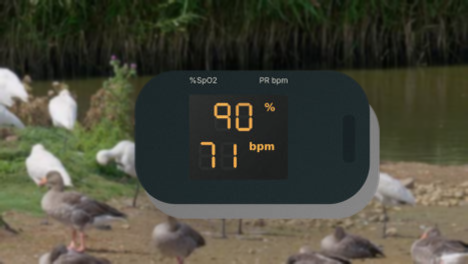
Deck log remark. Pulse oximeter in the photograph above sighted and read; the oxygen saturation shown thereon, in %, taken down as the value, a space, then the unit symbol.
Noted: 90 %
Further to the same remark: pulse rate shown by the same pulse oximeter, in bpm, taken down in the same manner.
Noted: 71 bpm
